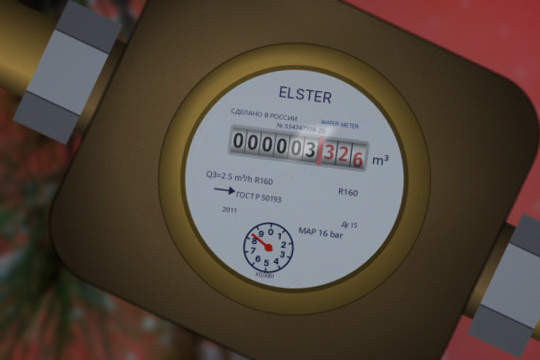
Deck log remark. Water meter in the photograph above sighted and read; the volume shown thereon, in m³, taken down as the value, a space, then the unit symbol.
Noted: 3.3258 m³
